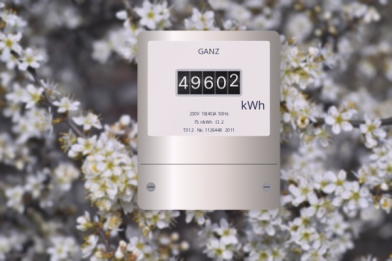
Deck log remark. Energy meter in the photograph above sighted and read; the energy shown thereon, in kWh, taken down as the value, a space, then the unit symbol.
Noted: 49602 kWh
